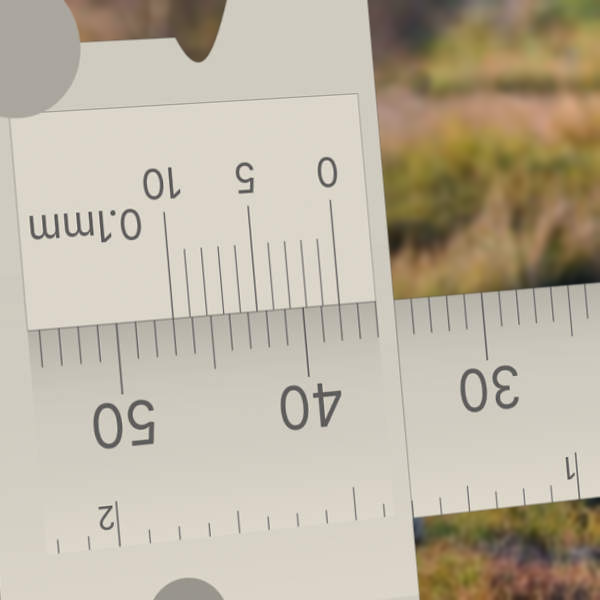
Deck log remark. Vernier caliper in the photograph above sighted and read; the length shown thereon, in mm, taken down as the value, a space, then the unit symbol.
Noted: 38.0 mm
